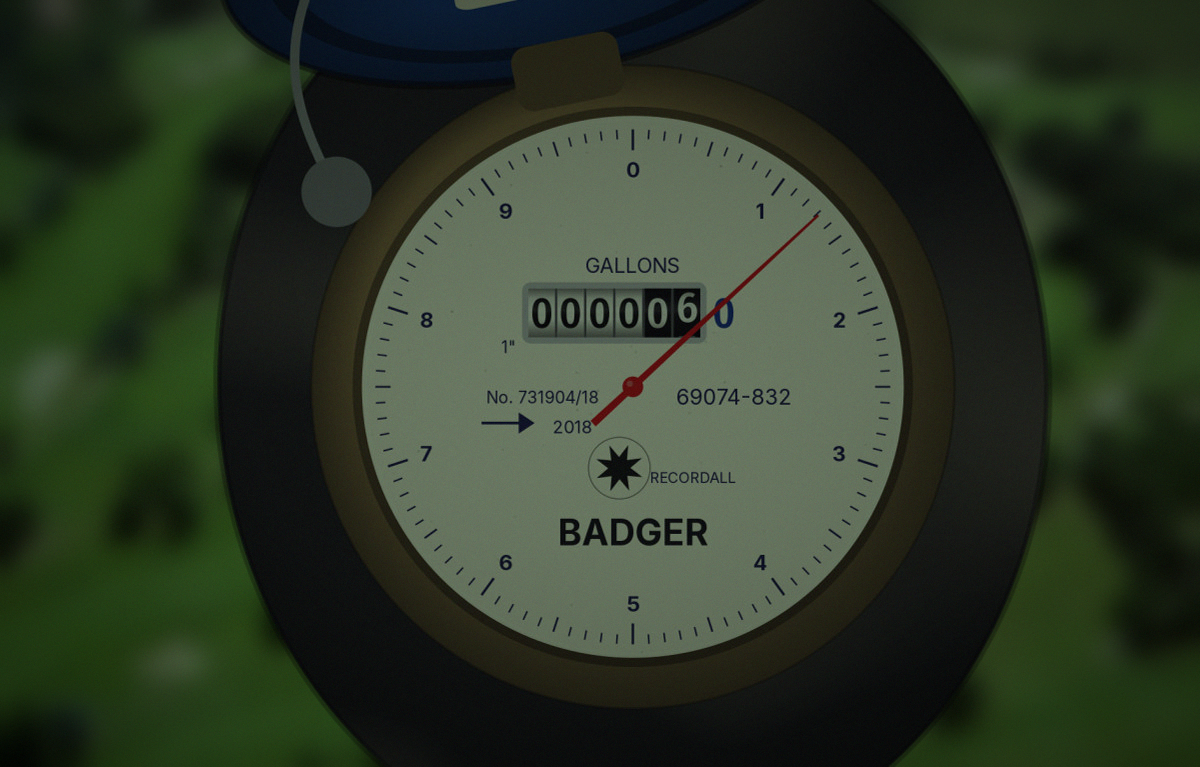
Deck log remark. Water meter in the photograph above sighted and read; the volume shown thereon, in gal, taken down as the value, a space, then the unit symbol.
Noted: 61.3 gal
